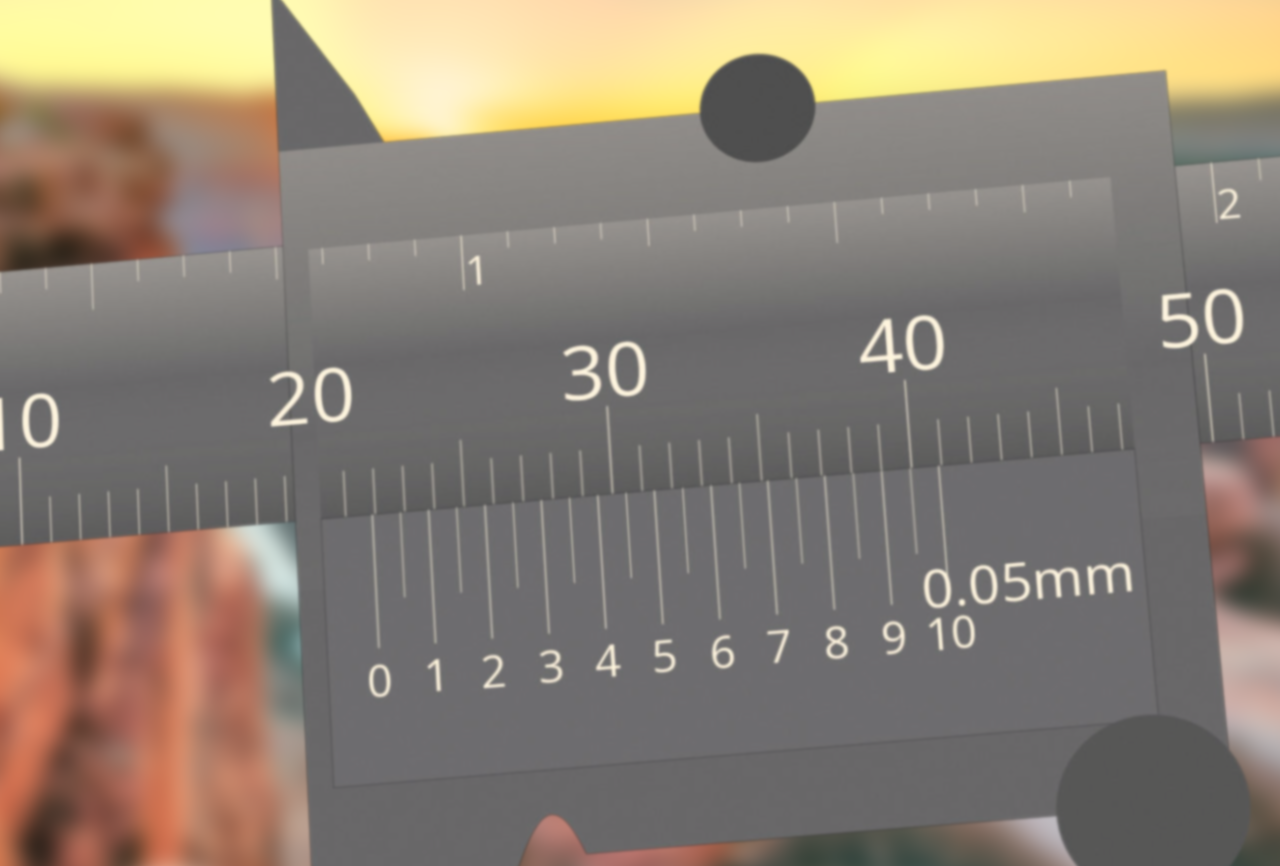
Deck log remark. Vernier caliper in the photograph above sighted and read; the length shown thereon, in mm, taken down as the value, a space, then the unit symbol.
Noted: 21.9 mm
